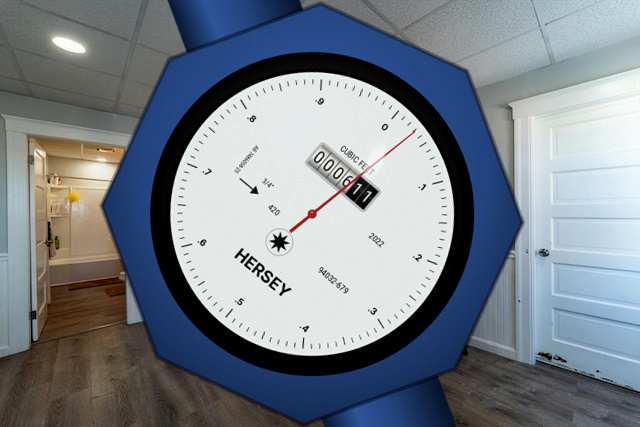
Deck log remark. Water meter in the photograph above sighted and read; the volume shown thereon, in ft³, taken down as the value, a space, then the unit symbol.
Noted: 611.03 ft³
